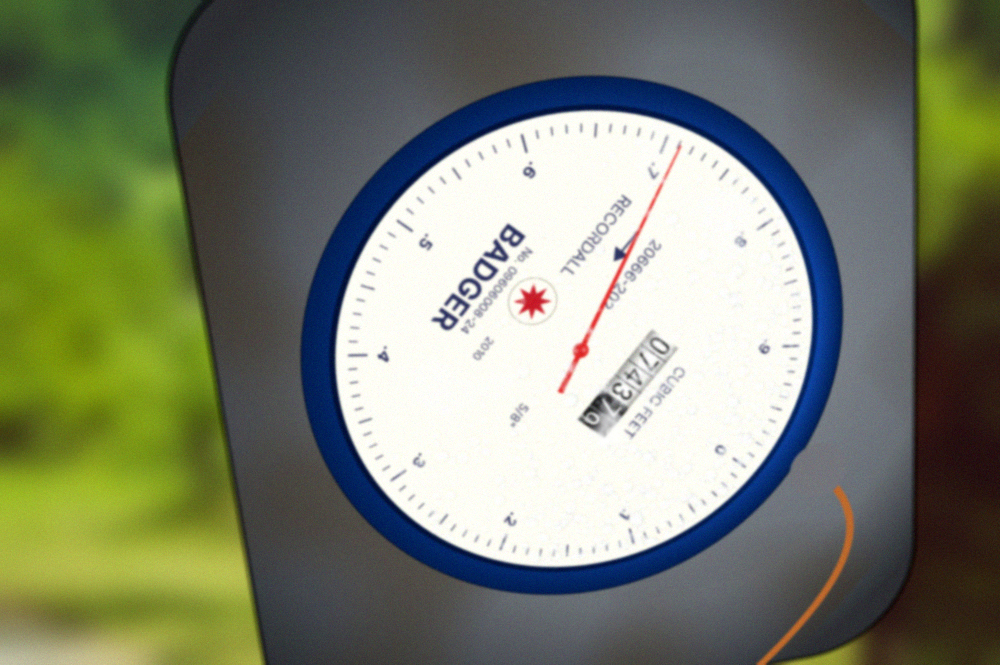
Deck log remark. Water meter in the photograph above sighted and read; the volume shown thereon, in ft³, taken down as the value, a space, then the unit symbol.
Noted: 74378.71 ft³
